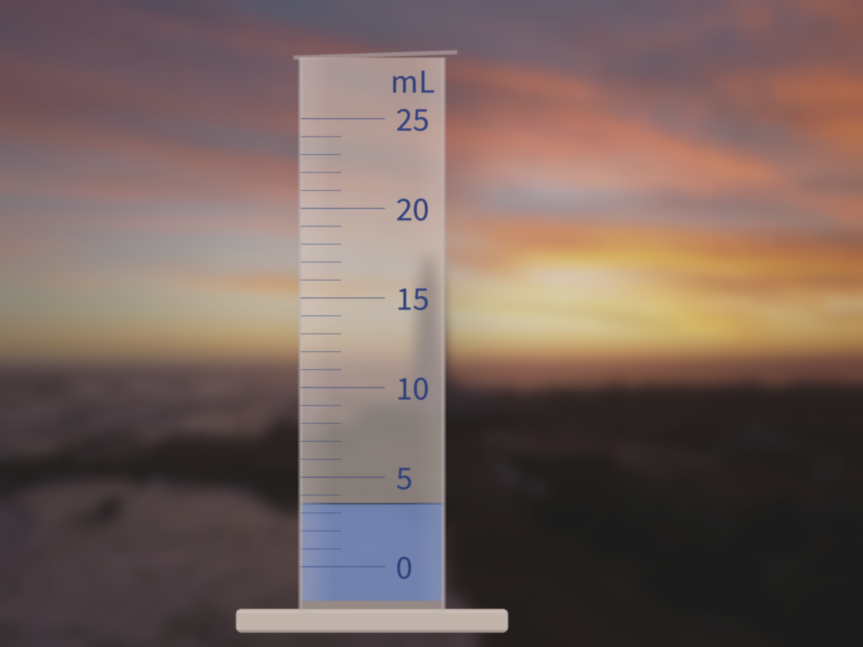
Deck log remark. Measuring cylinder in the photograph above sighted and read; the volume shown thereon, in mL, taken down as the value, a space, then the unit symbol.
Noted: 3.5 mL
